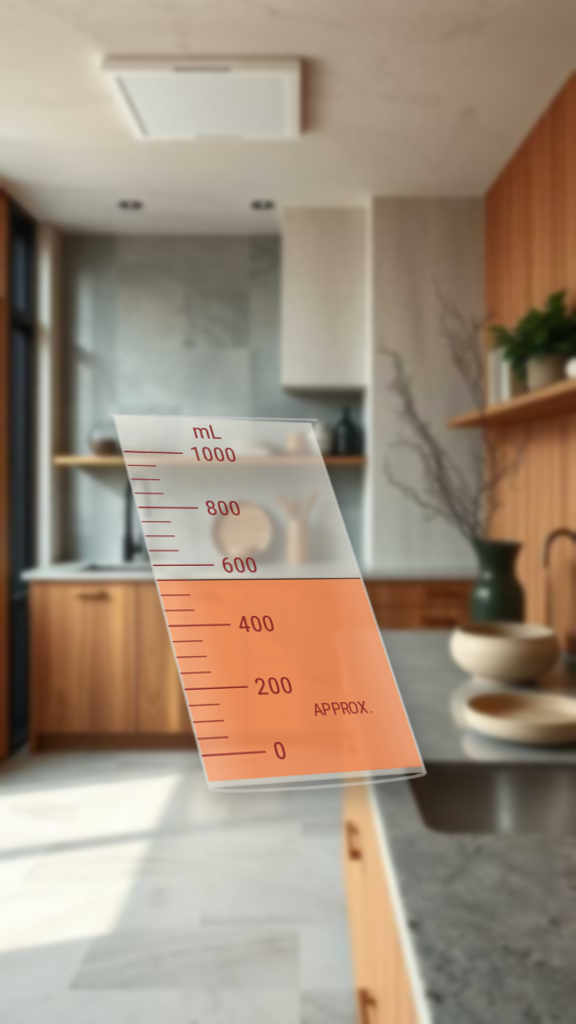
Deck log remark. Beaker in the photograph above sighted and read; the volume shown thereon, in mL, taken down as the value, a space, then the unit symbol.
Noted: 550 mL
